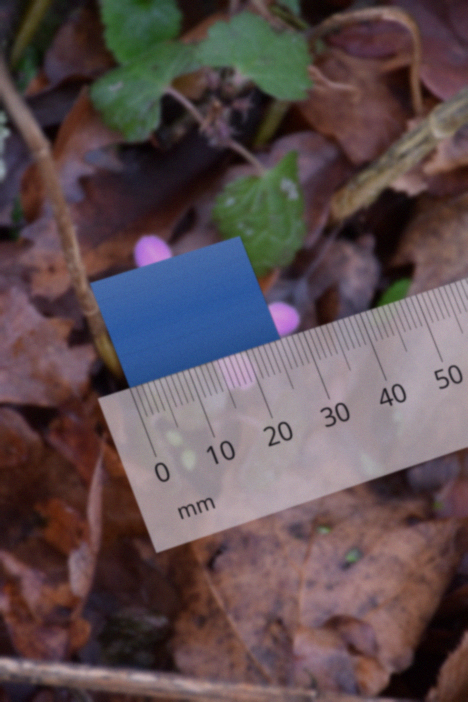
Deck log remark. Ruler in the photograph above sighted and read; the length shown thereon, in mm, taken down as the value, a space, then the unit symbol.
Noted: 26 mm
